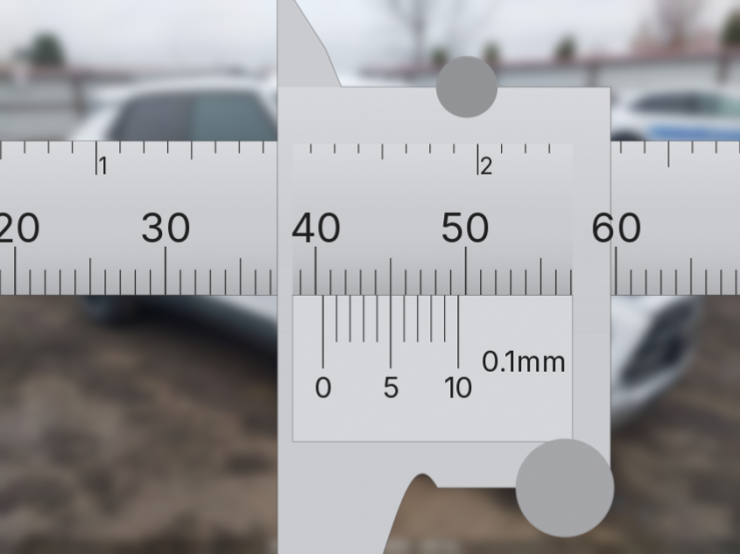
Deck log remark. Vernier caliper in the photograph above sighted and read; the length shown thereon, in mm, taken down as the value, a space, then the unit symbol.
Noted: 40.5 mm
